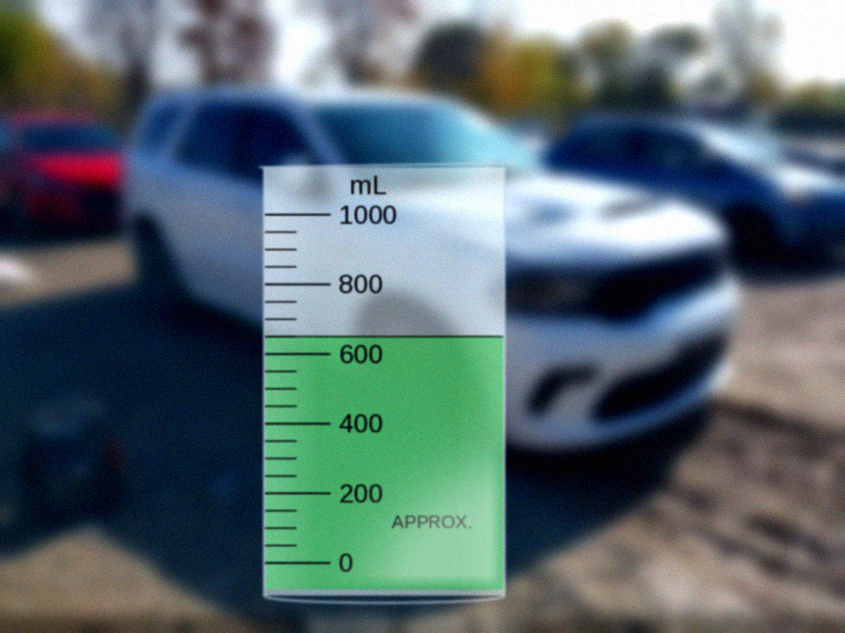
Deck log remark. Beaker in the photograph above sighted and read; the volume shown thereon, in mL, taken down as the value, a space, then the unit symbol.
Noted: 650 mL
